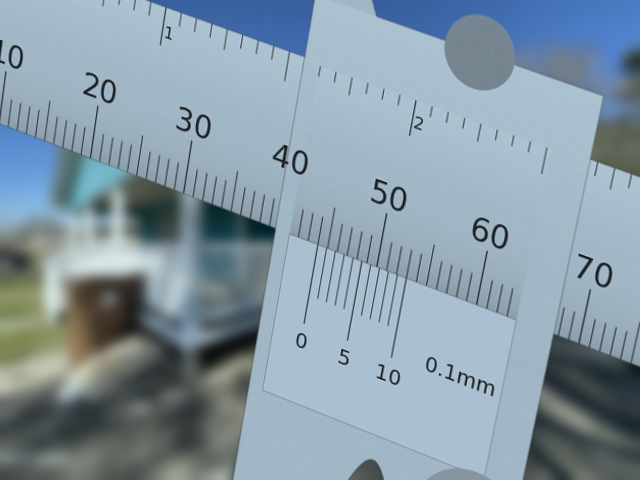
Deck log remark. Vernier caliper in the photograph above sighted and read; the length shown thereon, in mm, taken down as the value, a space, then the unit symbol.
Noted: 44.0 mm
